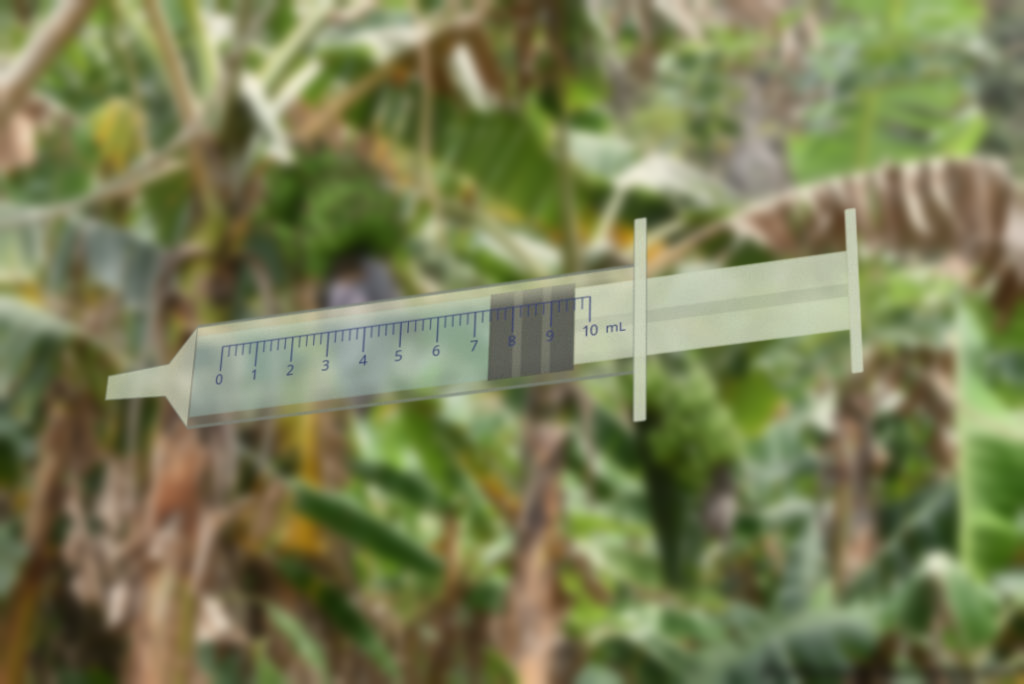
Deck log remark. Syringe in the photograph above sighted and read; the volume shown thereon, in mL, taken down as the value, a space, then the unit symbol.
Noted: 7.4 mL
